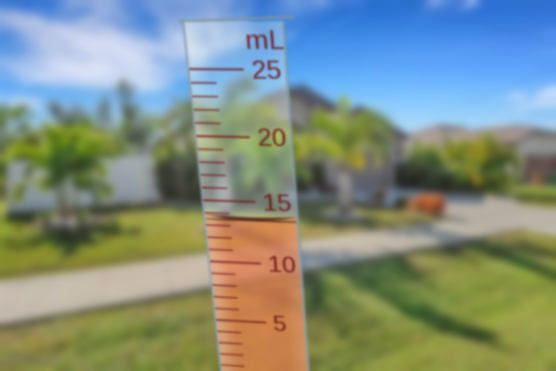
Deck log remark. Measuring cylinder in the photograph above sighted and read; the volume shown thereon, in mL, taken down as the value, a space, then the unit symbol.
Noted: 13.5 mL
